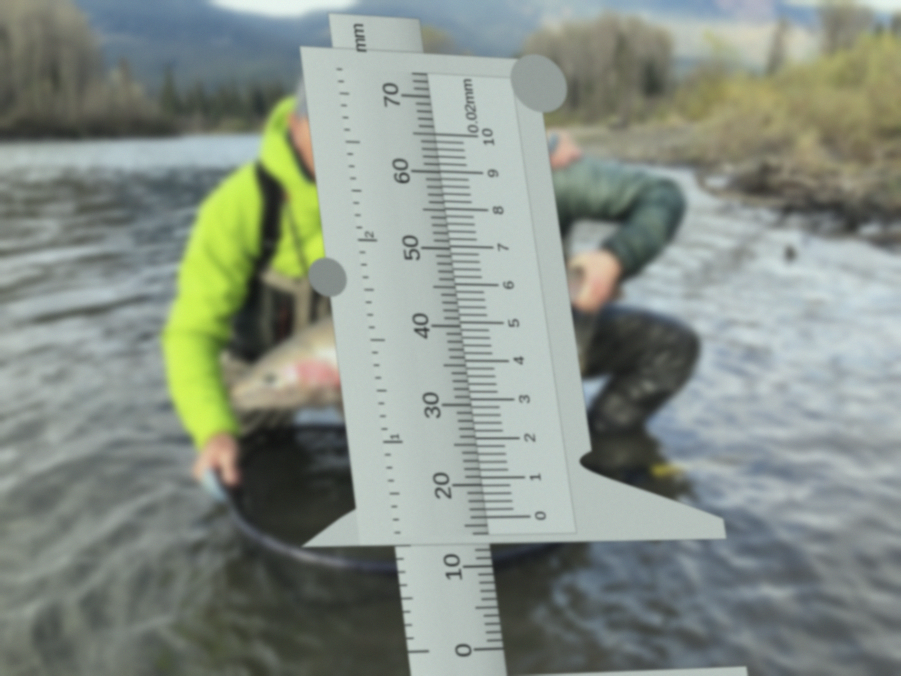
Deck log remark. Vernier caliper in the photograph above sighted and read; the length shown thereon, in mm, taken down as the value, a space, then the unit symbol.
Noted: 16.0 mm
